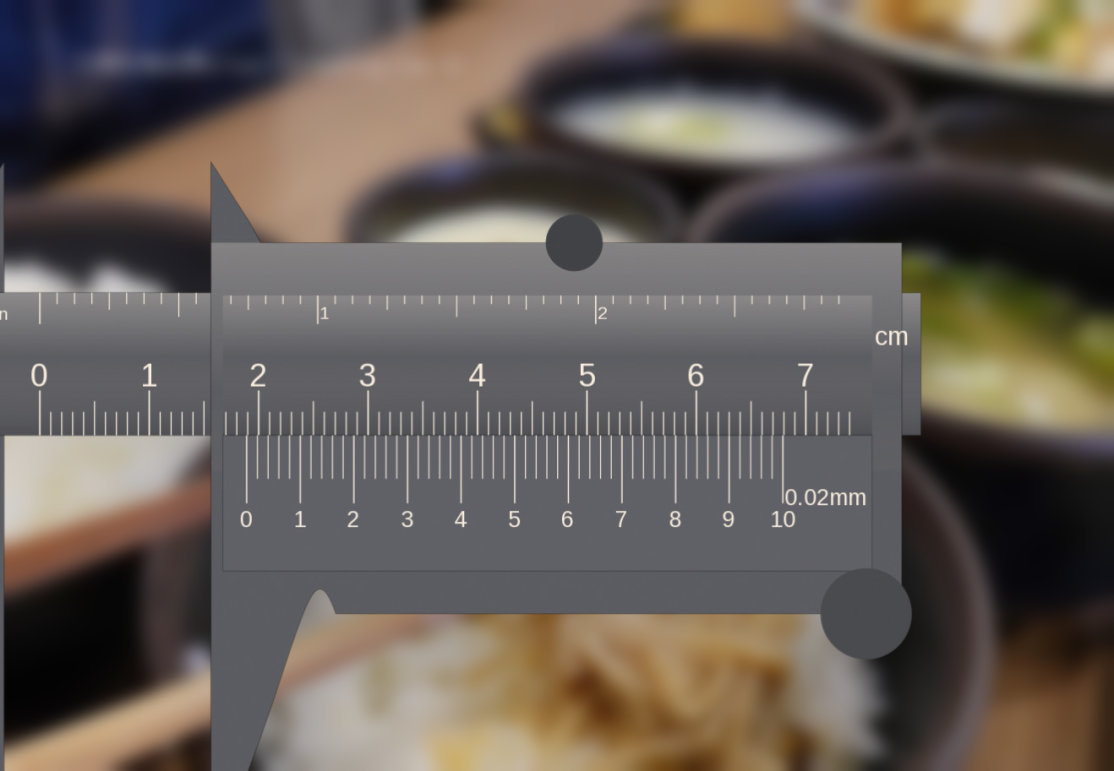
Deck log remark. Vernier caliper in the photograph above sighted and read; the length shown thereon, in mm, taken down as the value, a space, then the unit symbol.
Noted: 18.9 mm
